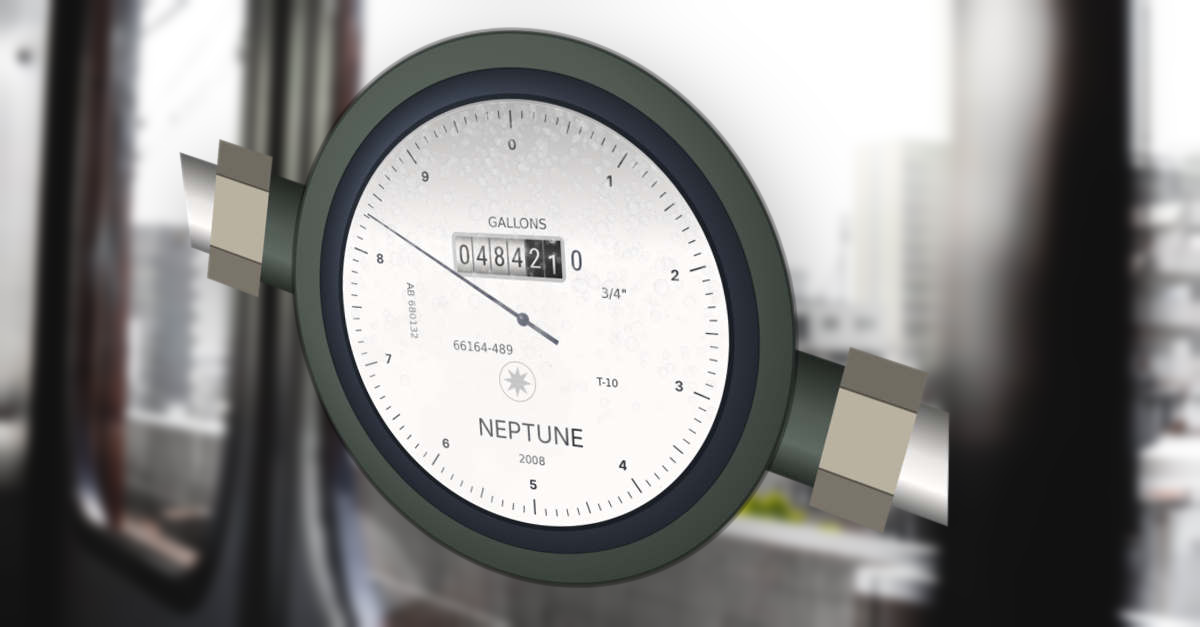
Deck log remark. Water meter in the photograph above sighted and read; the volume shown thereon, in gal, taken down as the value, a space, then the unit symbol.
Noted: 484208.3 gal
